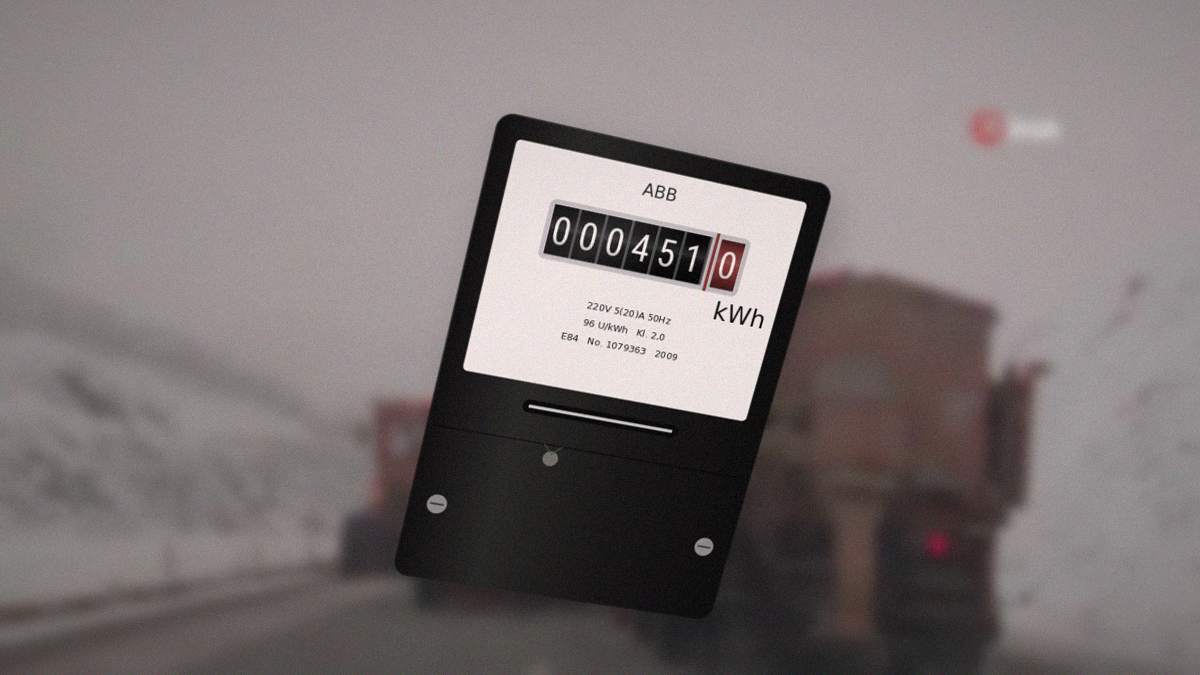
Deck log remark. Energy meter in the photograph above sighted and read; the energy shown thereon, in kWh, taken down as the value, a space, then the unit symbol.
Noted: 451.0 kWh
